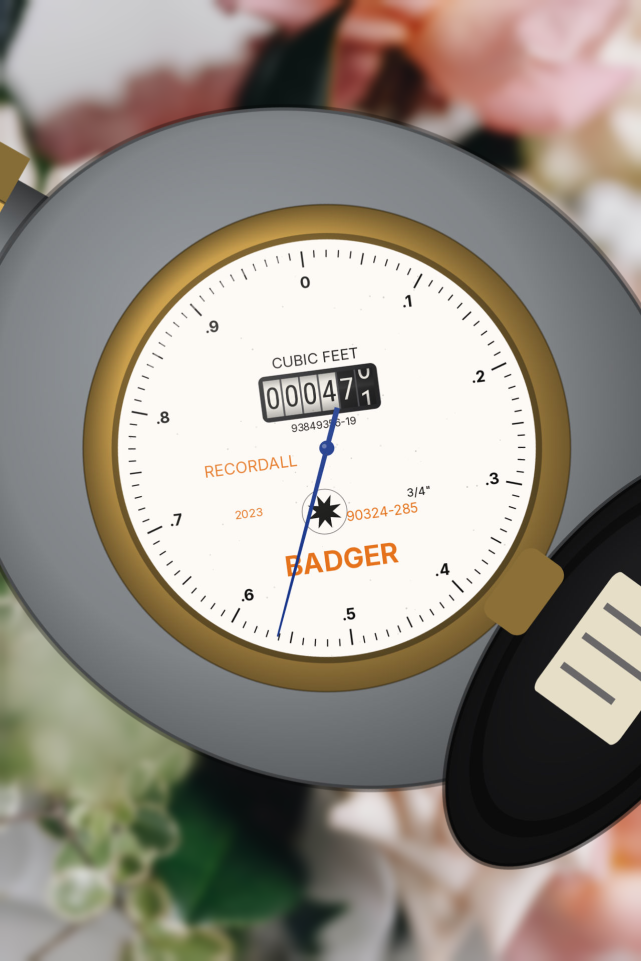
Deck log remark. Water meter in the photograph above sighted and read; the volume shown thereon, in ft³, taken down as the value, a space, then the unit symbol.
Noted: 470.56 ft³
